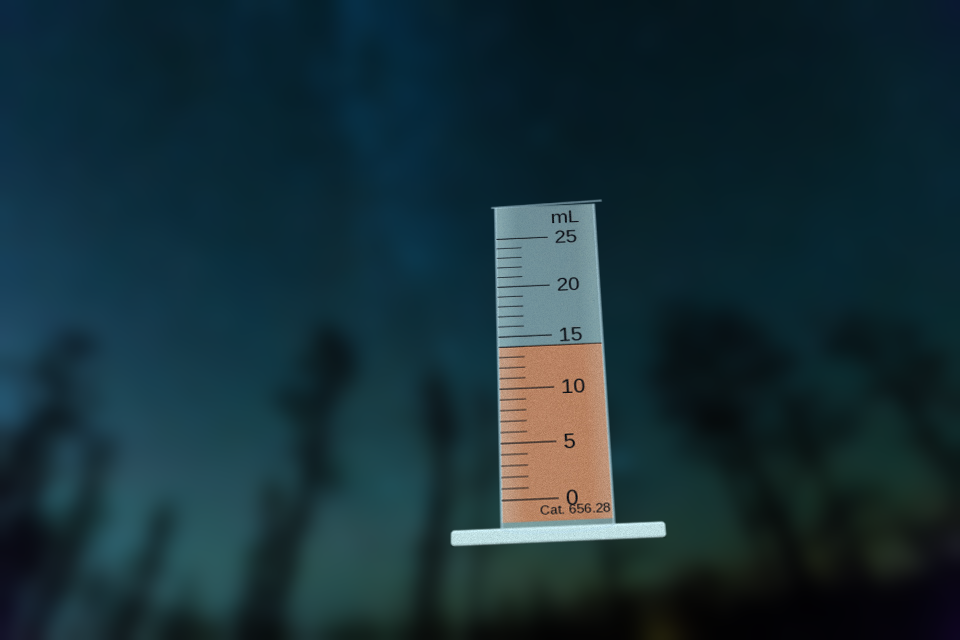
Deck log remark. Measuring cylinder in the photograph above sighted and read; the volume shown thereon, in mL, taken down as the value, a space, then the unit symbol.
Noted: 14 mL
